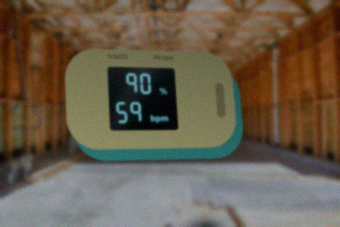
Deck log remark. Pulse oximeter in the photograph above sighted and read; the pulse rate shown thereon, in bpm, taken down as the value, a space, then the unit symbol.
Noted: 59 bpm
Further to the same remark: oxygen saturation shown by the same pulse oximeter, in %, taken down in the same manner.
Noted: 90 %
